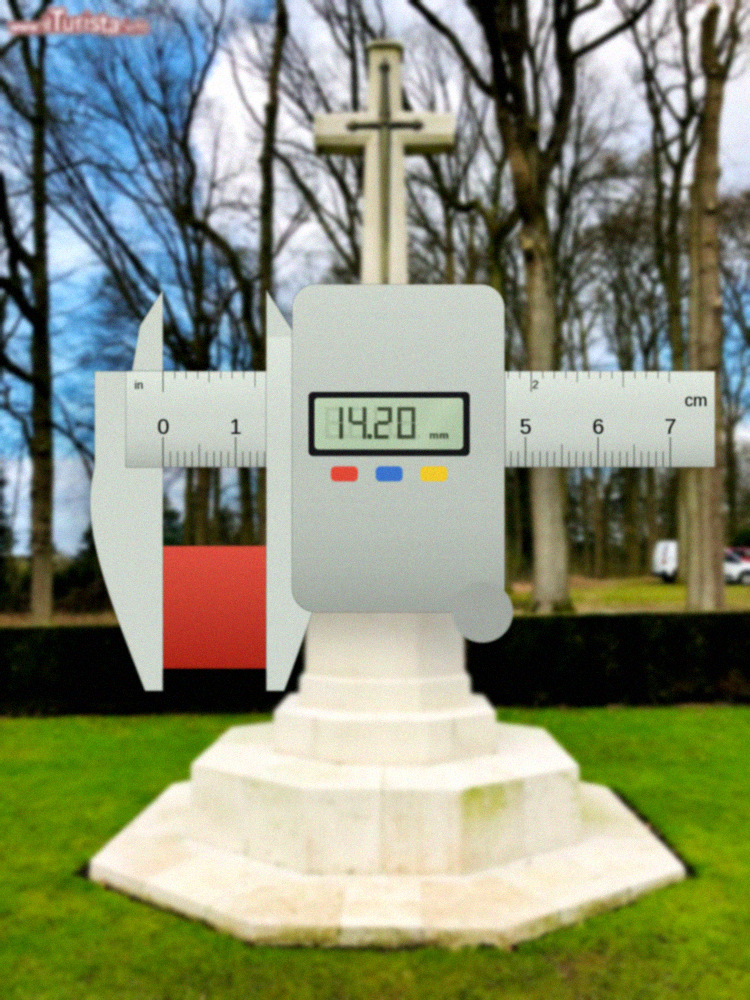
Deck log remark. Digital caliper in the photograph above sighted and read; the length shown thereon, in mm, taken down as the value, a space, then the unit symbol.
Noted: 14.20 mm
